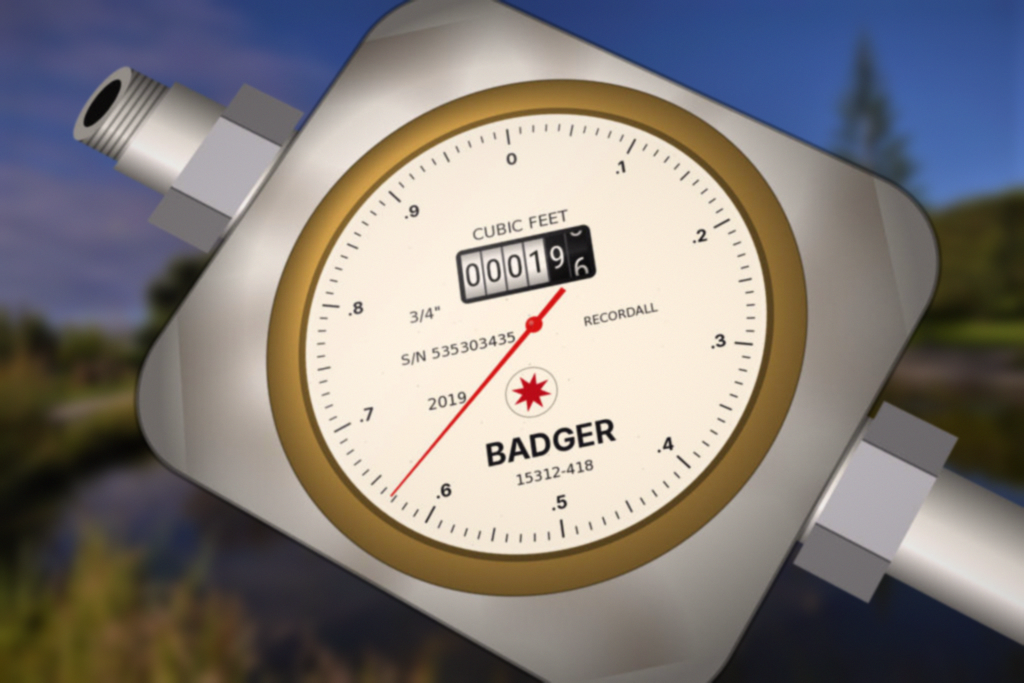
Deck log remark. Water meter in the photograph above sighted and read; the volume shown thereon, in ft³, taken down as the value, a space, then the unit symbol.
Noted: 195.63 ft³
